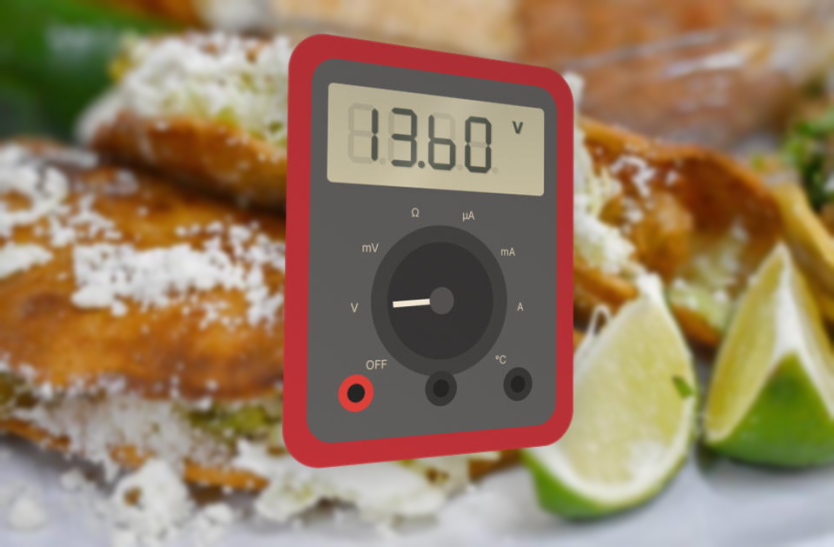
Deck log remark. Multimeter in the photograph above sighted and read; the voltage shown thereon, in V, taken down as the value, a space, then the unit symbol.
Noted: 13.60 V
